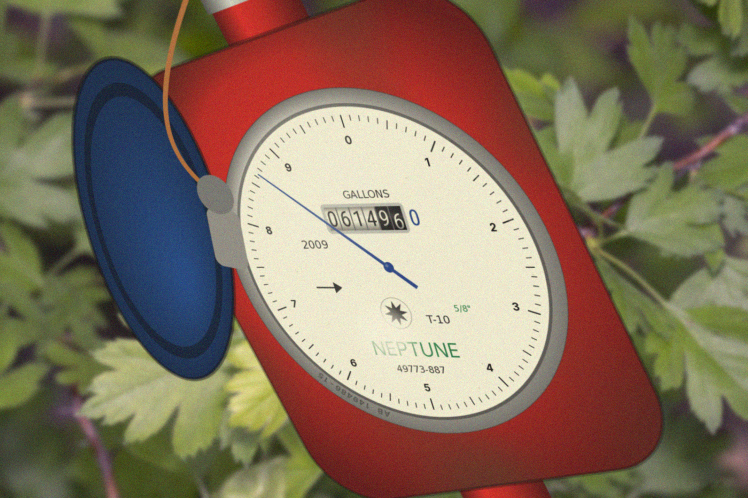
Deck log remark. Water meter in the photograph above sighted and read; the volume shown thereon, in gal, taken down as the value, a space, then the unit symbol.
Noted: 614958.6 gal
